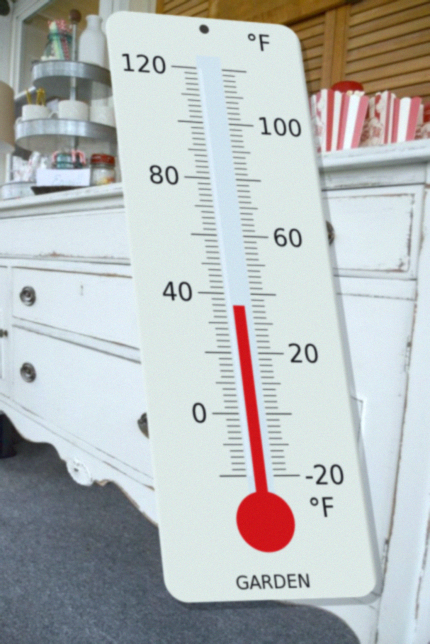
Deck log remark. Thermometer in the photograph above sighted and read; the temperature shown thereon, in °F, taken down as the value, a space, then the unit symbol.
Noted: 36 °F
